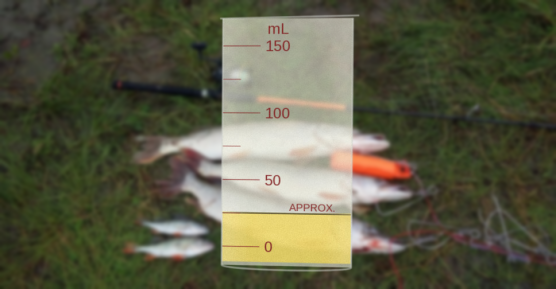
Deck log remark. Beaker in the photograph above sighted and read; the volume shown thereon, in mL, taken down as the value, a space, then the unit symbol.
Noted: 25 mL
